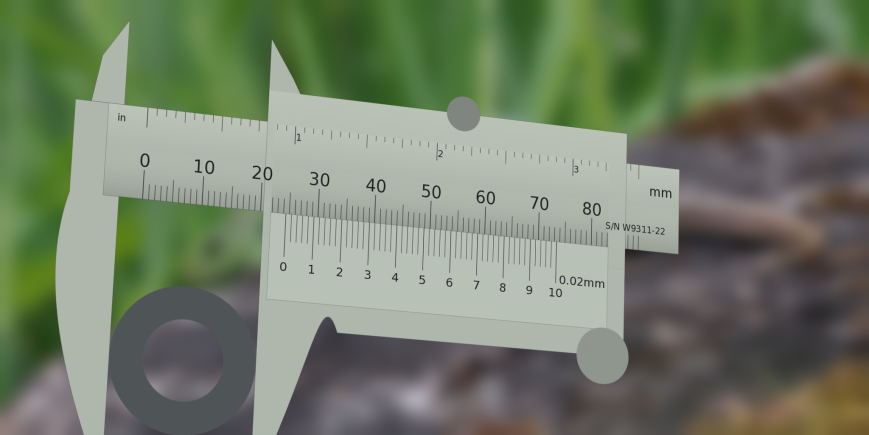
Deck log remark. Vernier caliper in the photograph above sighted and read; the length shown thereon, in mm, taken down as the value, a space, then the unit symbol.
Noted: 24.4 mm
